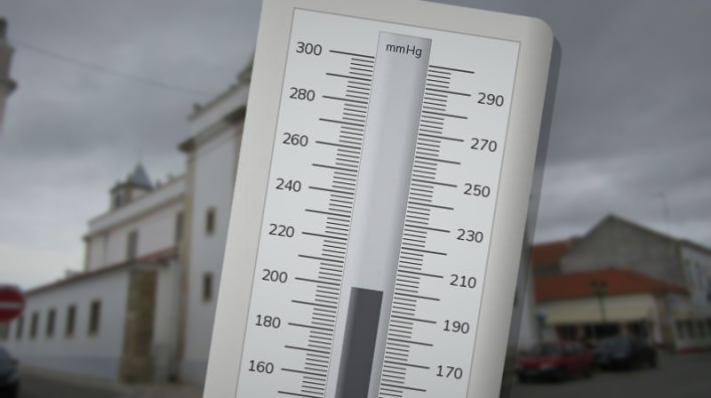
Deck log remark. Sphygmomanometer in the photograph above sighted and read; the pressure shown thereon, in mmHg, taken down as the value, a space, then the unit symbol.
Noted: 200 mmHg
